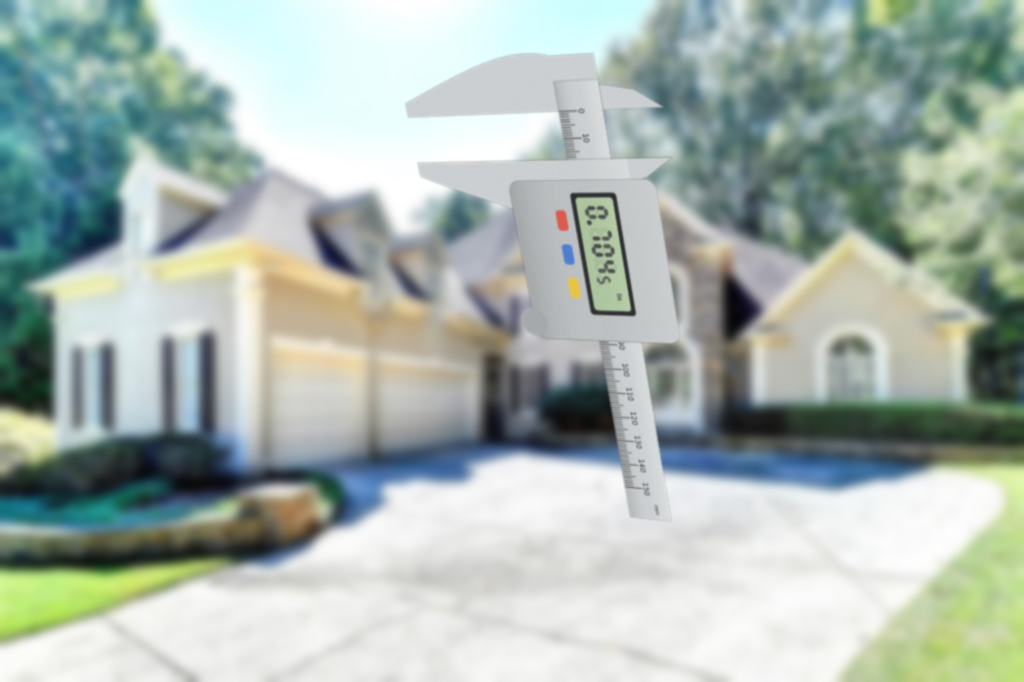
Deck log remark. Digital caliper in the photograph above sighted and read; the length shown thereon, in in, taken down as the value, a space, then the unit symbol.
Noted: 0.7045 in
